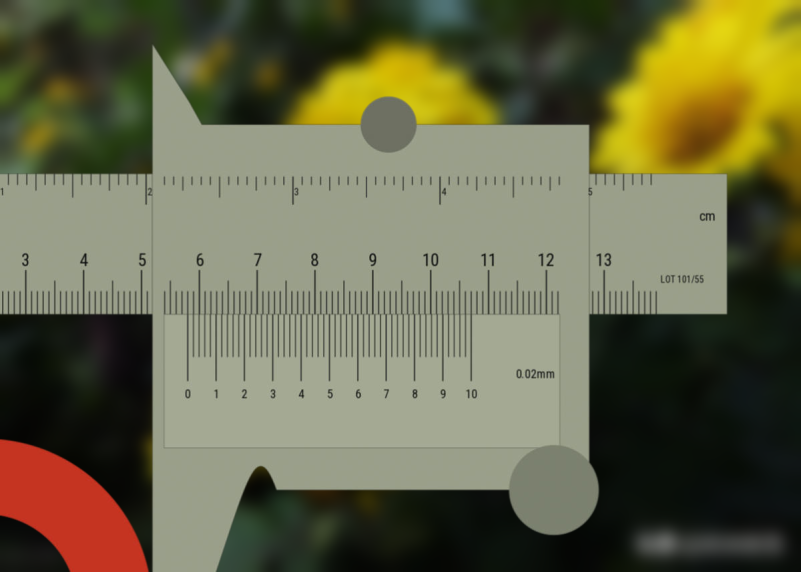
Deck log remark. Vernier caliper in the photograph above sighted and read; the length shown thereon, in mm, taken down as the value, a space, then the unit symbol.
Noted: 58.0 mm
